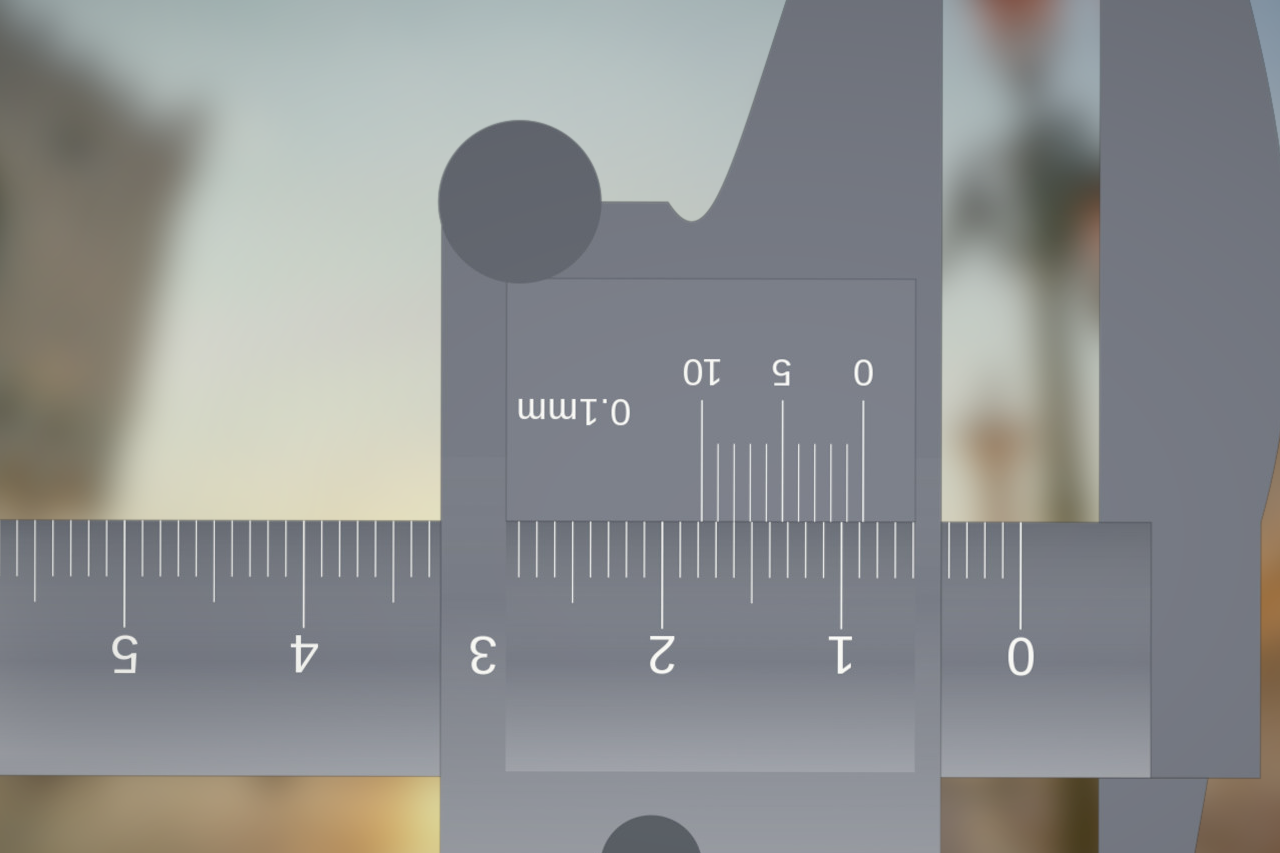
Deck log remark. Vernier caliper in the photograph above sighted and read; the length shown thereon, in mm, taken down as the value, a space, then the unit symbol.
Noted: 8.8 mm
